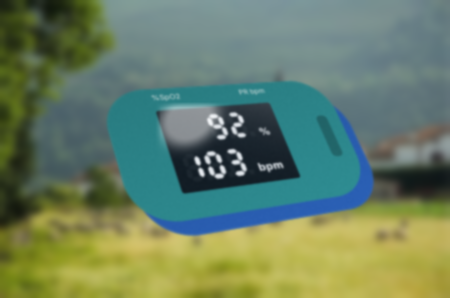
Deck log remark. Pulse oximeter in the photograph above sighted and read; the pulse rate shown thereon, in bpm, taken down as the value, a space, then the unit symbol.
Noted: 103 bpm
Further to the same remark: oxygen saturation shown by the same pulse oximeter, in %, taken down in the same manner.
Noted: 92 %
